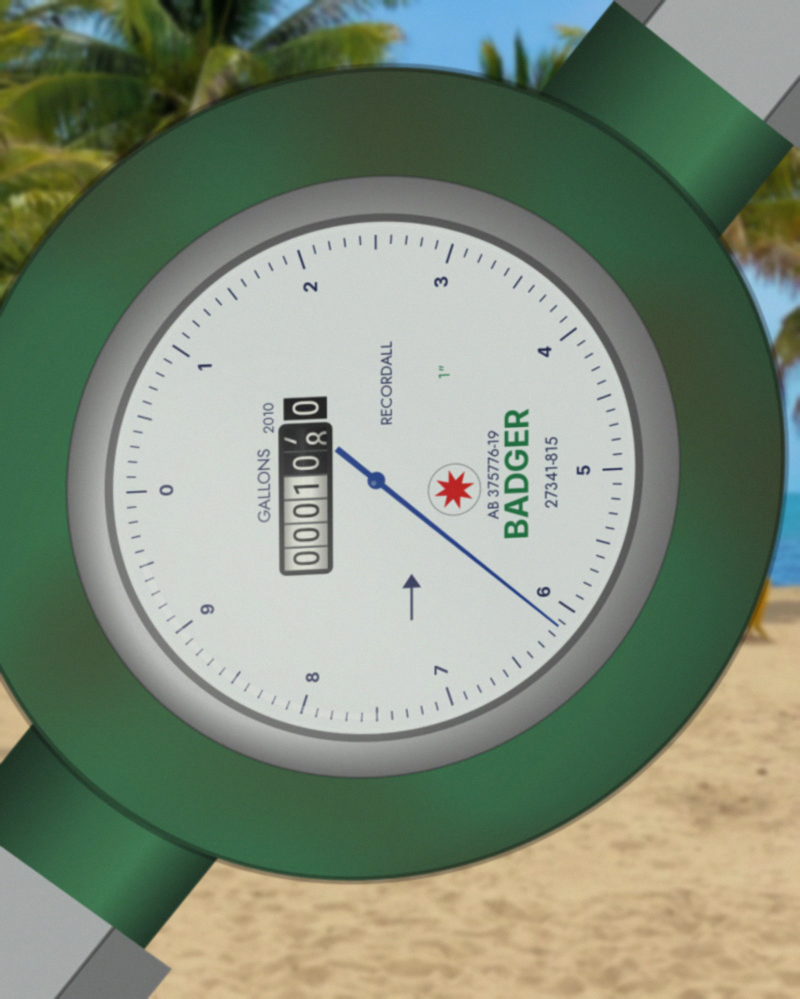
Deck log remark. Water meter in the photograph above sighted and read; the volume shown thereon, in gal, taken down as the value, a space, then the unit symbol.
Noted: 1076.1 gal
